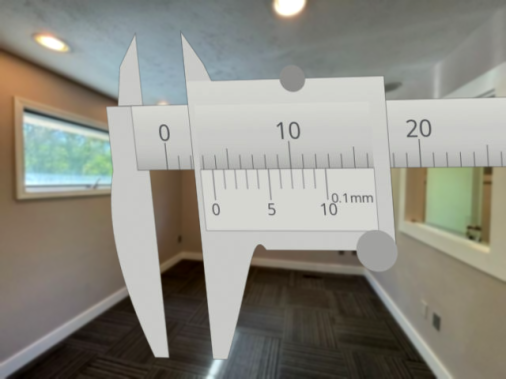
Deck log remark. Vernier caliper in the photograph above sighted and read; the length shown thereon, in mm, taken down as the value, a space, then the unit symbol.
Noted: 3.7 mm
